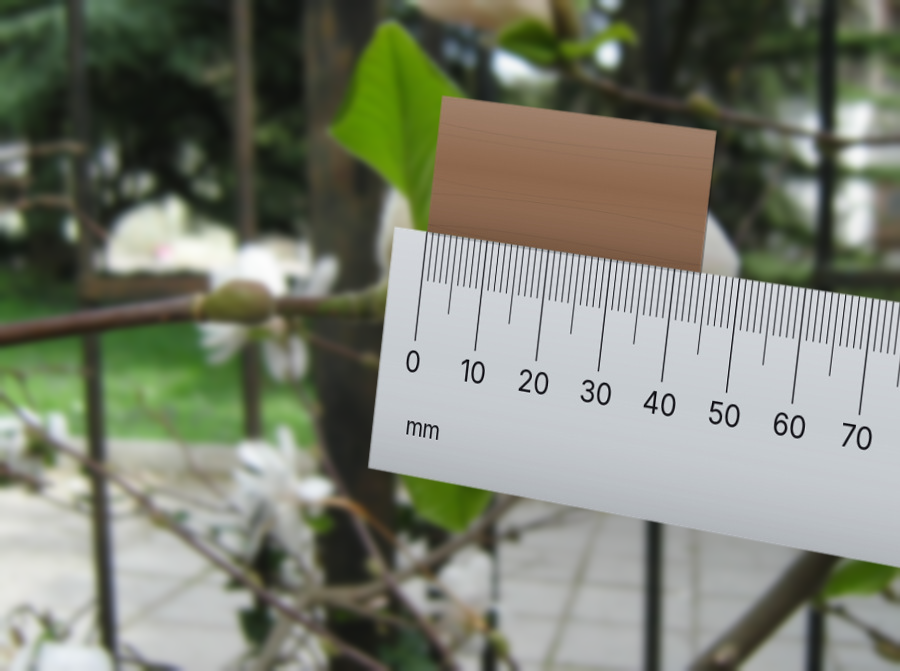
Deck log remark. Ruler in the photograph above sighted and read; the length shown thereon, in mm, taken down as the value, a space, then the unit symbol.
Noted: 44 mm
